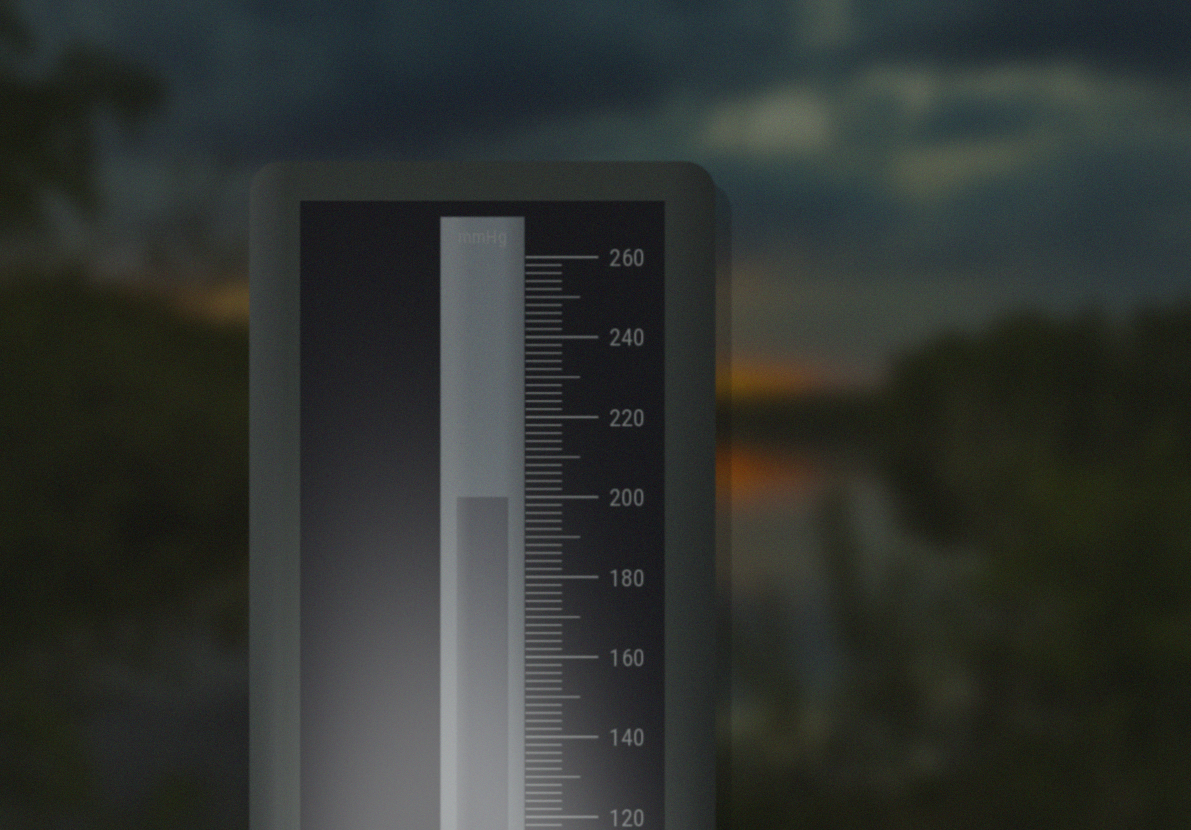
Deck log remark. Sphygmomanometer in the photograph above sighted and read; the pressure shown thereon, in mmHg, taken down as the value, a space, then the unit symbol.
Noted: 200 mmHg
